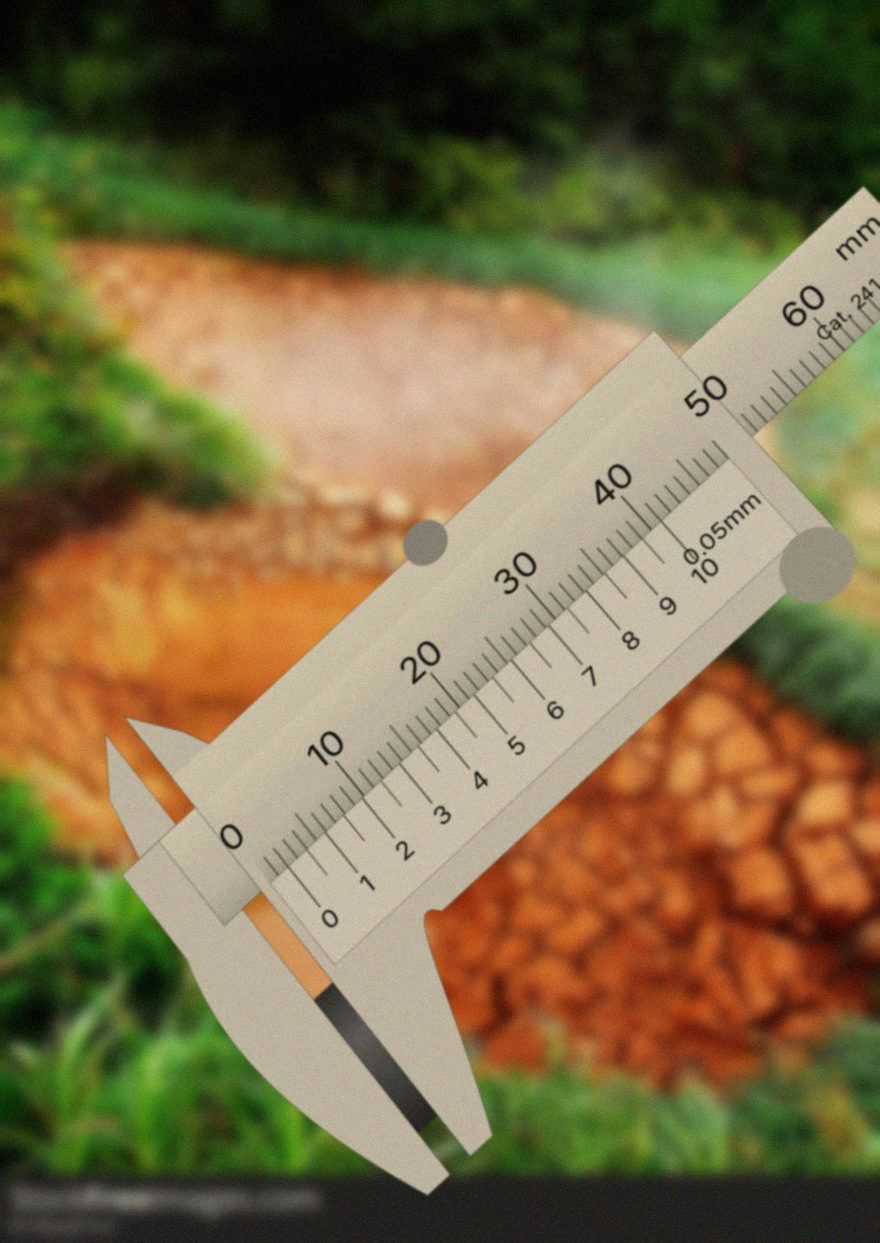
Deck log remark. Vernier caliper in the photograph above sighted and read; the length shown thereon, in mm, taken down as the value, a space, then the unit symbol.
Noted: 2.0 mm
